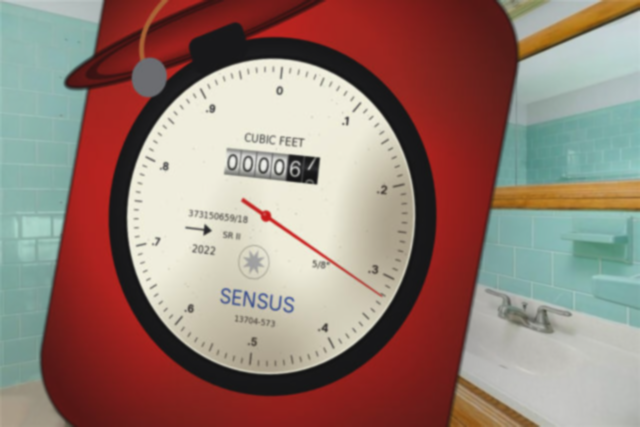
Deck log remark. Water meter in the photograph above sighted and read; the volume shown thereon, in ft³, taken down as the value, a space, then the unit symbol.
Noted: 67.32 ft³
